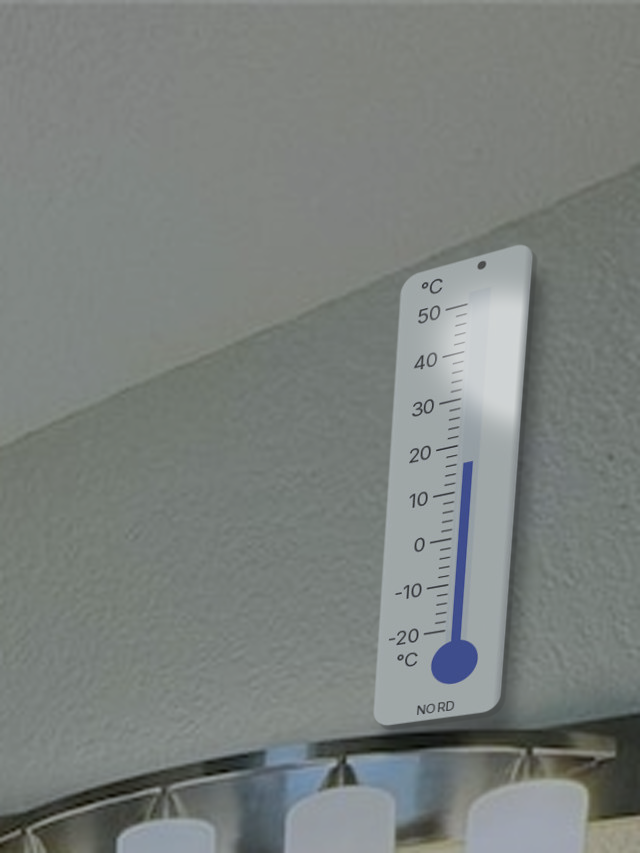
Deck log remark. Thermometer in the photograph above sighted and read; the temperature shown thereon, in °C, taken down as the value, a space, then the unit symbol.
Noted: 16 °C
